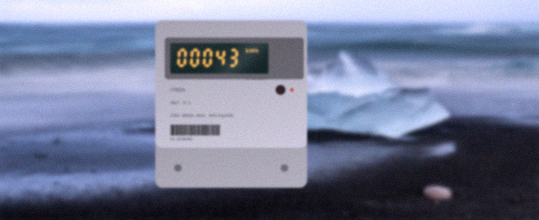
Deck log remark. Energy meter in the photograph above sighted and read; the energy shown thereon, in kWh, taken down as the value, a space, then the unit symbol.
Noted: 43 kWh
